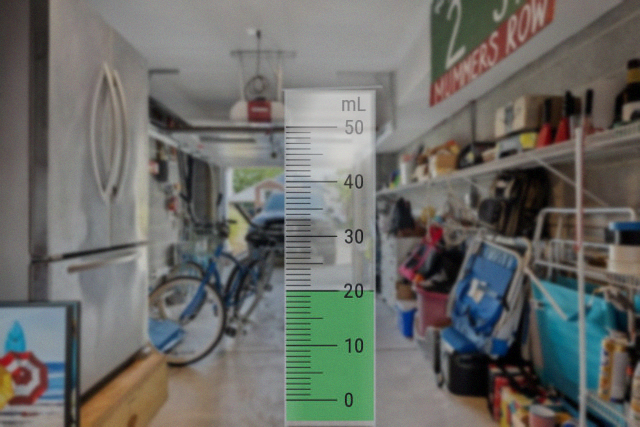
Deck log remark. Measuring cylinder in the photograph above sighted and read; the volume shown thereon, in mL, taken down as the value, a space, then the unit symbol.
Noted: 20 mL
